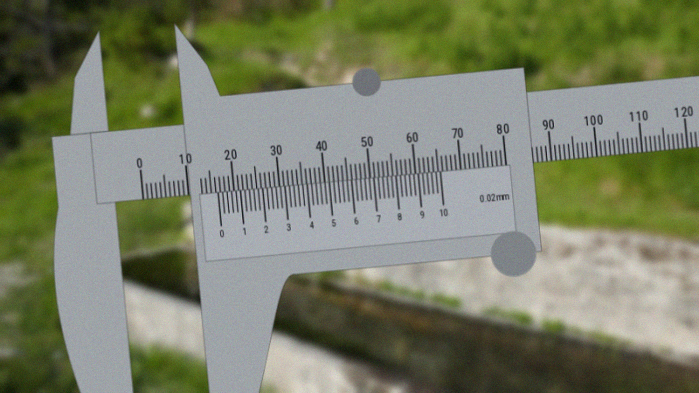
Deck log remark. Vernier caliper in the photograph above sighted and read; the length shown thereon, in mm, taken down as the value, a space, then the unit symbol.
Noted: 16.5 mm
